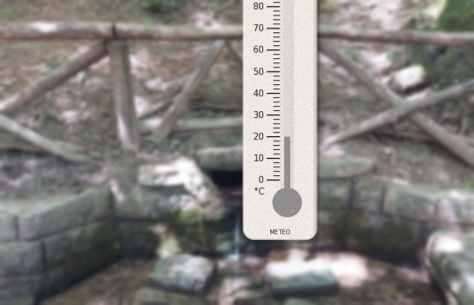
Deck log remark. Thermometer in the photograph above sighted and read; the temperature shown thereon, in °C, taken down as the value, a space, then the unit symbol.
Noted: 20 °C
